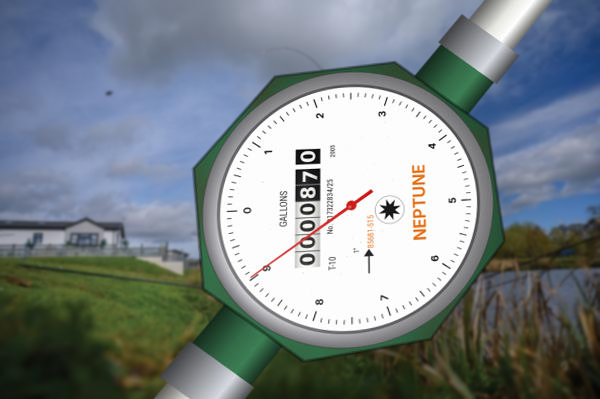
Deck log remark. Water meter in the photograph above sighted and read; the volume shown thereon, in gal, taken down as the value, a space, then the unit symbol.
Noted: 869.0 gal
